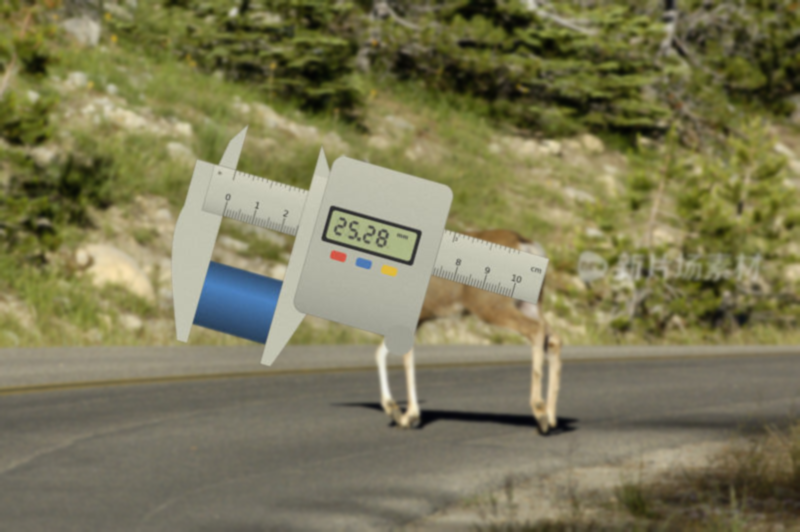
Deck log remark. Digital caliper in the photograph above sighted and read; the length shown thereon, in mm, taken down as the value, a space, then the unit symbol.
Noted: 25.28 mm
